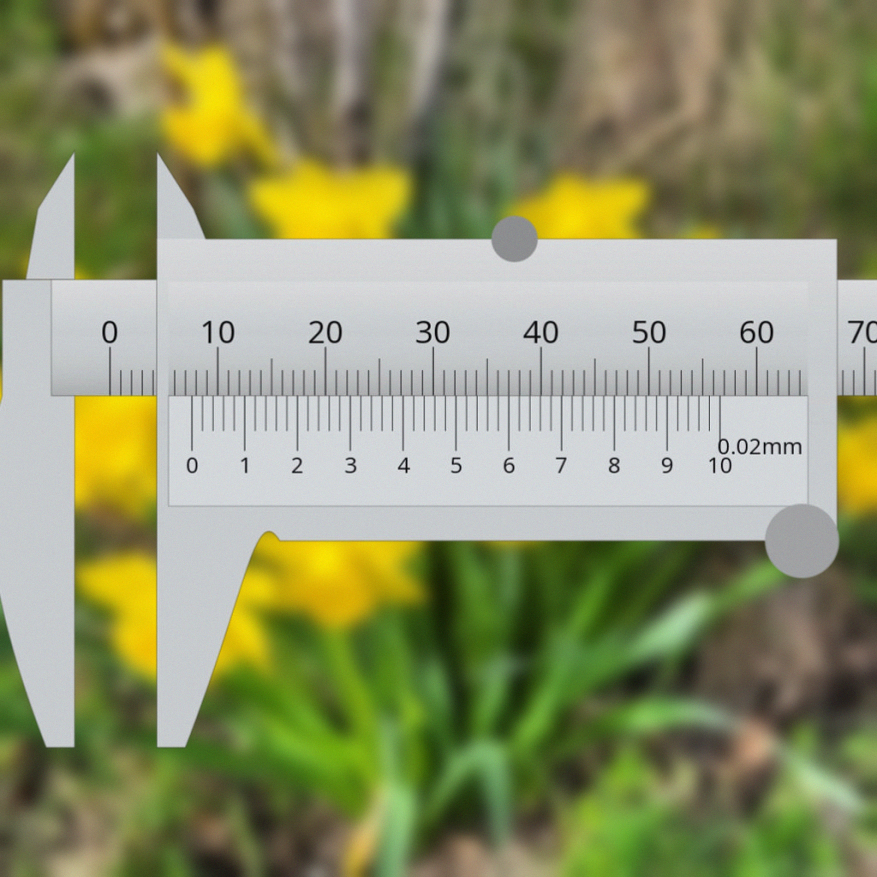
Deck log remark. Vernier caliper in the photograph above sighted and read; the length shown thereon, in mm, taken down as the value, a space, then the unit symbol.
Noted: 7.6 mm
